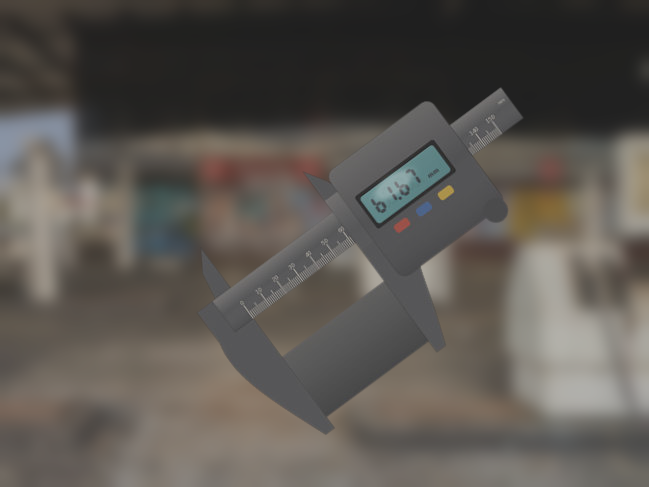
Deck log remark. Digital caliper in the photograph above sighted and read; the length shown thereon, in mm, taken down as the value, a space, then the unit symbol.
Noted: 61.67 mm
